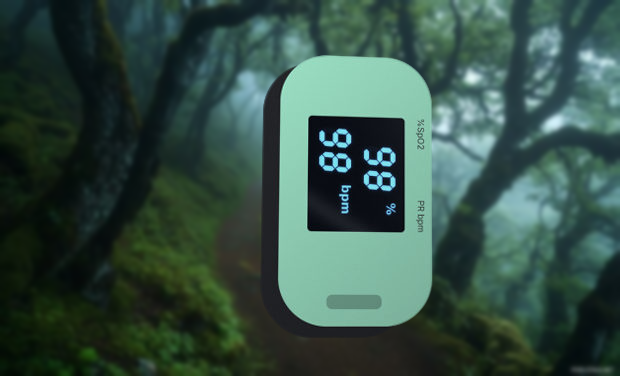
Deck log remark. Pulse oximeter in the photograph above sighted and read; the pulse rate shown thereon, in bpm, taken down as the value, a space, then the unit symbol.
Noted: 98 bpm
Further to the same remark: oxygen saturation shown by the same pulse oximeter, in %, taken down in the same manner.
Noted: 98 %
